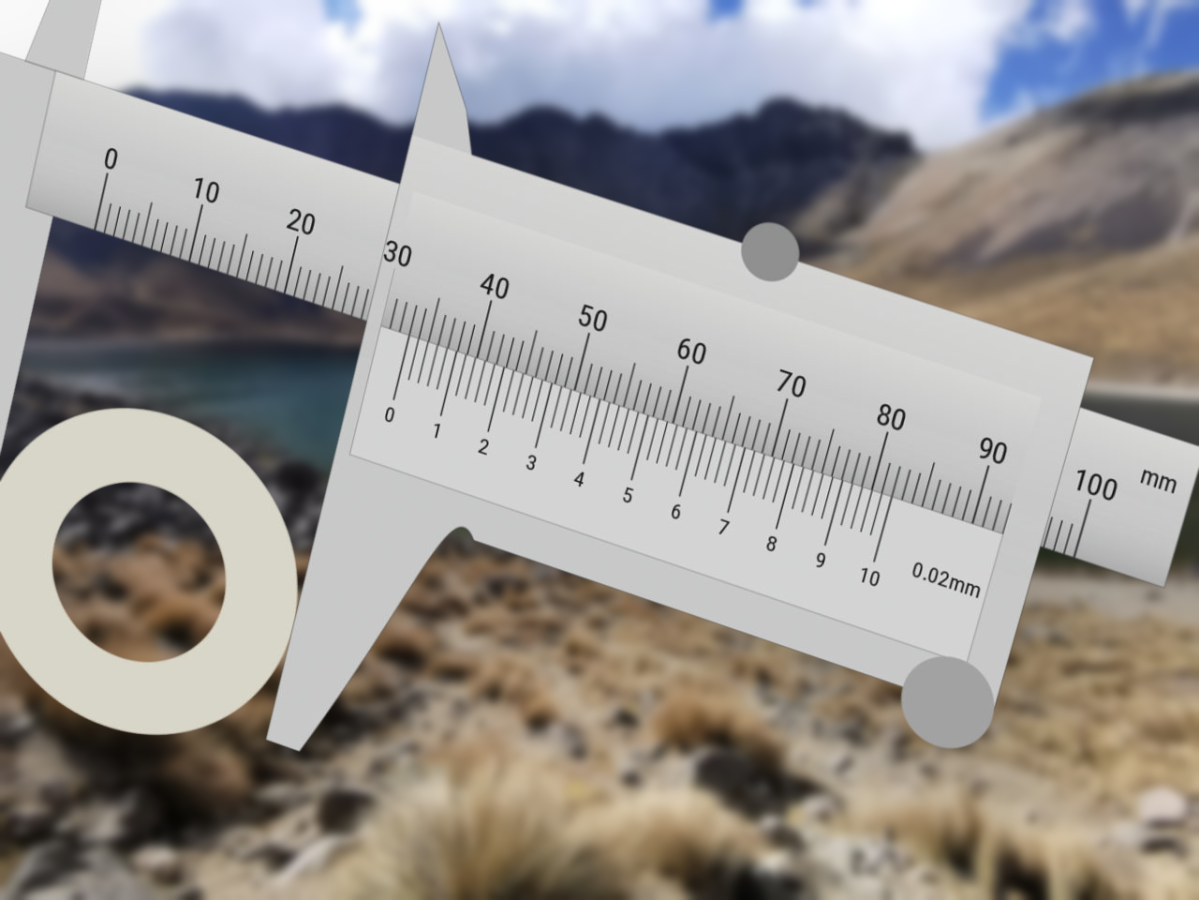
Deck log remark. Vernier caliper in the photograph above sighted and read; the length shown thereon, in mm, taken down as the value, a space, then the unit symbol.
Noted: 33.0 mm
